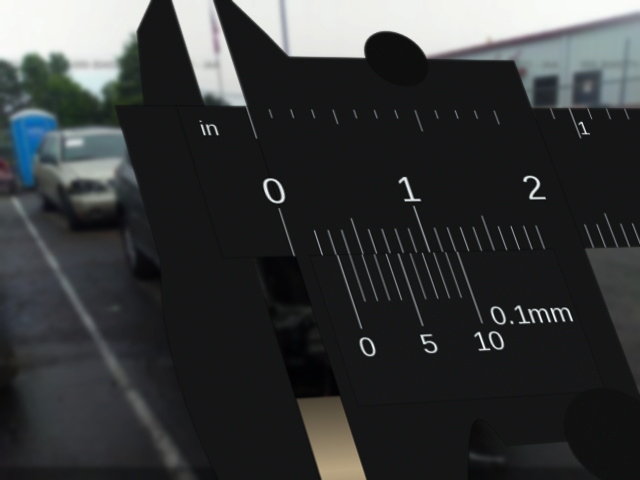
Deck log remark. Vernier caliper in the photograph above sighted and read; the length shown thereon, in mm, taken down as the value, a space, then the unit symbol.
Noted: 3.1 mm
